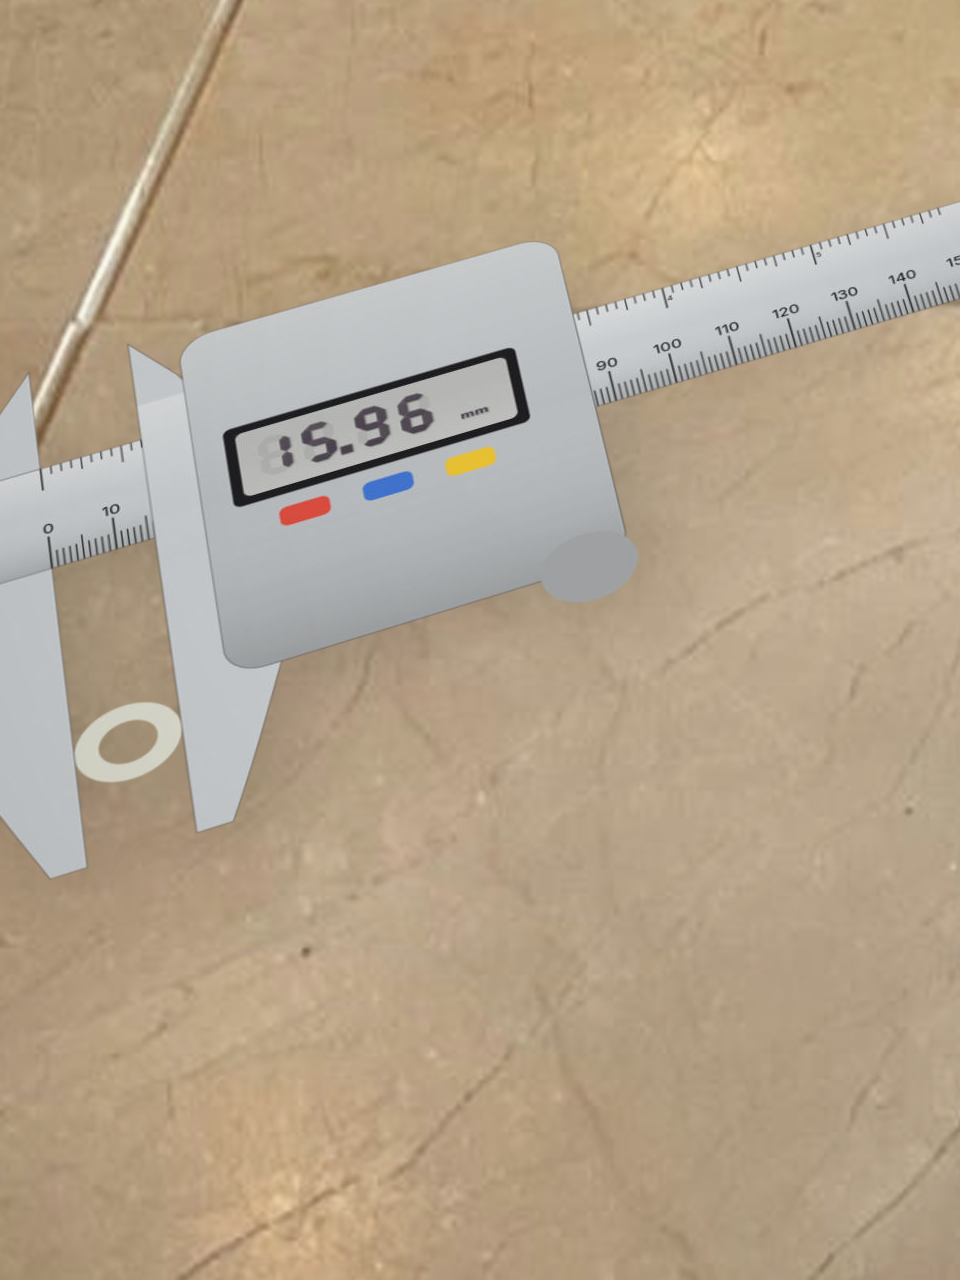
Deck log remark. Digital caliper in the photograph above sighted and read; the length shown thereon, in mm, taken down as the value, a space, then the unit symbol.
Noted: 15.96 mm
